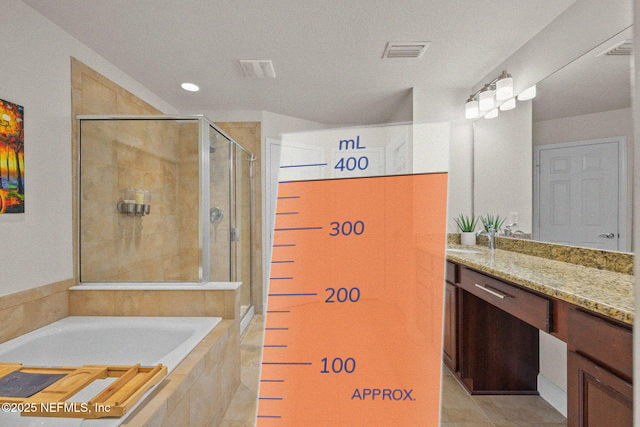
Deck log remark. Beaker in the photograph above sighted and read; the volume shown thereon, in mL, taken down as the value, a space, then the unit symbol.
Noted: 375 mL
